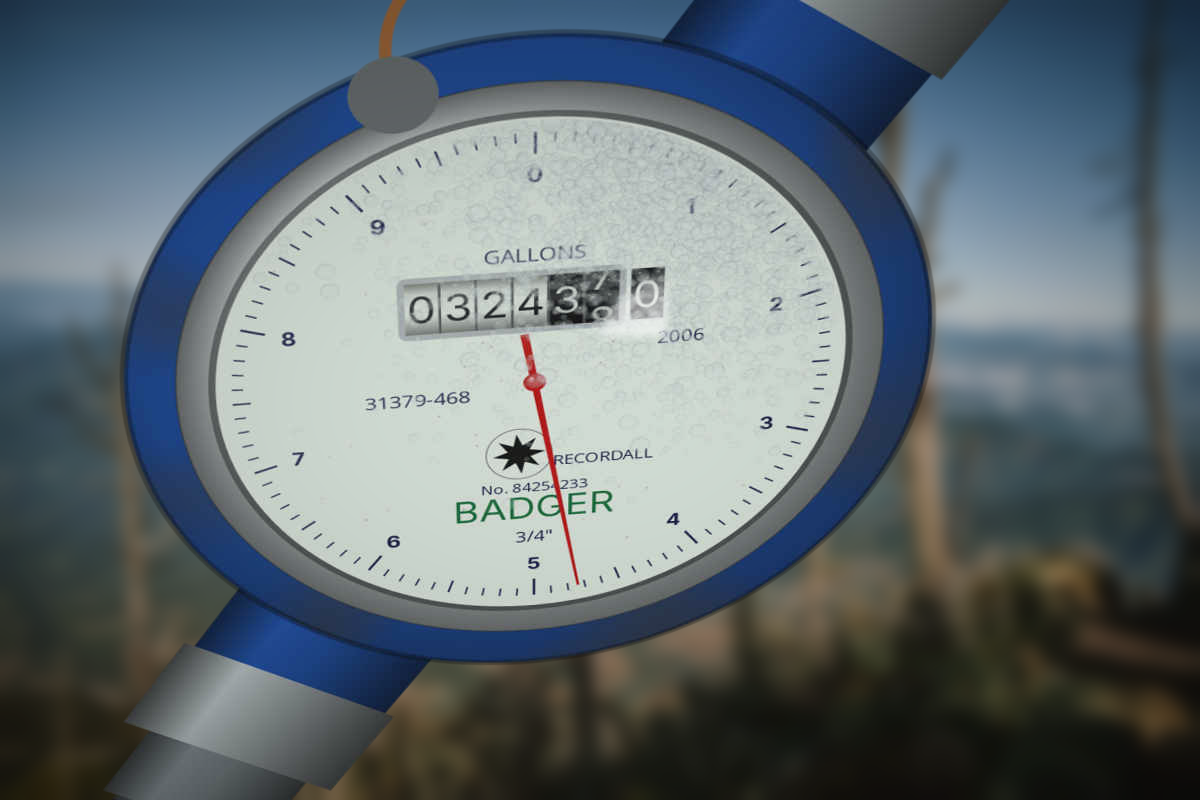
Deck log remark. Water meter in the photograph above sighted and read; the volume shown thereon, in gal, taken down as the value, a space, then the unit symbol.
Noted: 324374.7 gal
